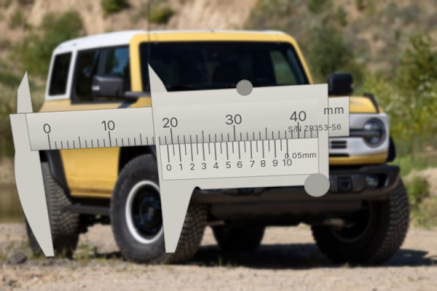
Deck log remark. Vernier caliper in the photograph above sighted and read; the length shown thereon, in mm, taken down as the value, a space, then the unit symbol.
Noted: 19.2 mm
